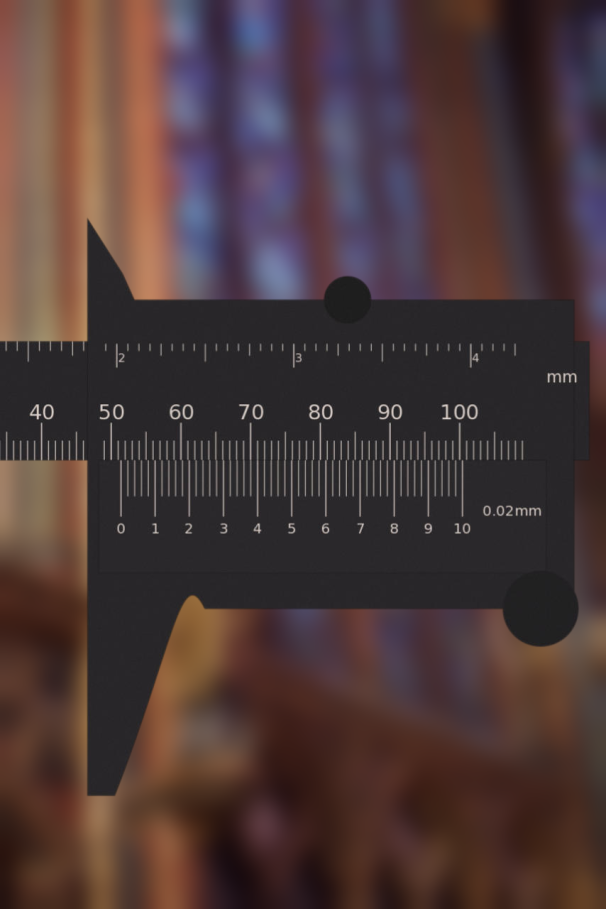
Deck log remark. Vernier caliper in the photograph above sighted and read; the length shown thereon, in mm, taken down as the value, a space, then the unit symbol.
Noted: 51.4 mm
